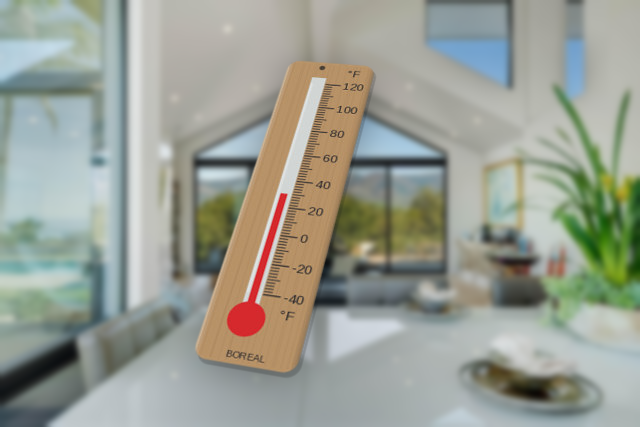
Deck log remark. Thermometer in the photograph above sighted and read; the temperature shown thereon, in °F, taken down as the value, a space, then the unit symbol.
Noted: 30 °F
